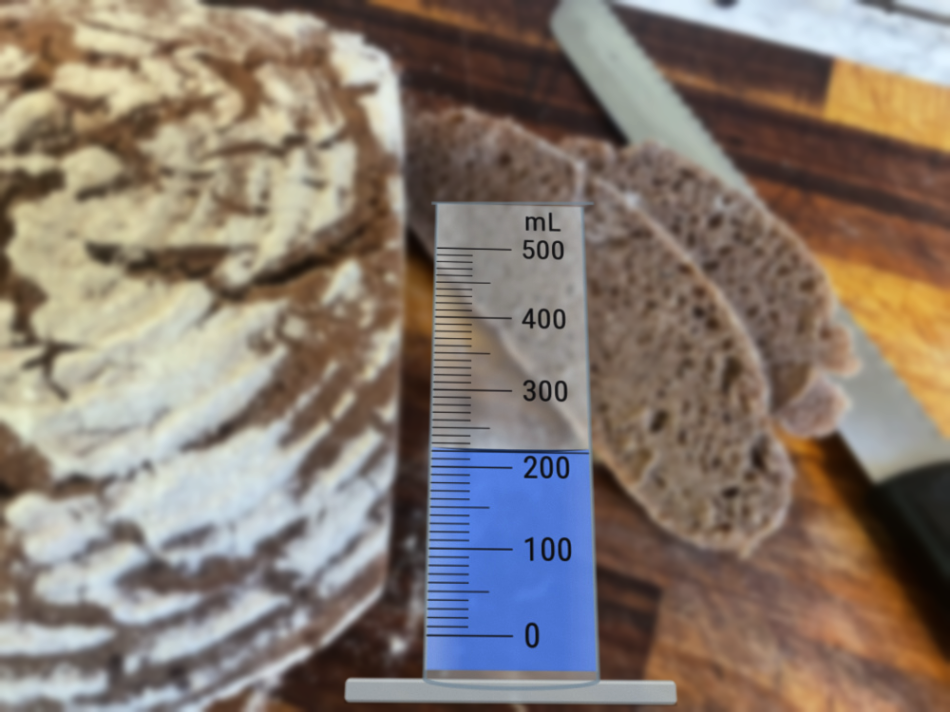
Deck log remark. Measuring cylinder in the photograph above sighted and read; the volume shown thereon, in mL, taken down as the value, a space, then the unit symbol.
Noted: 220 mL
